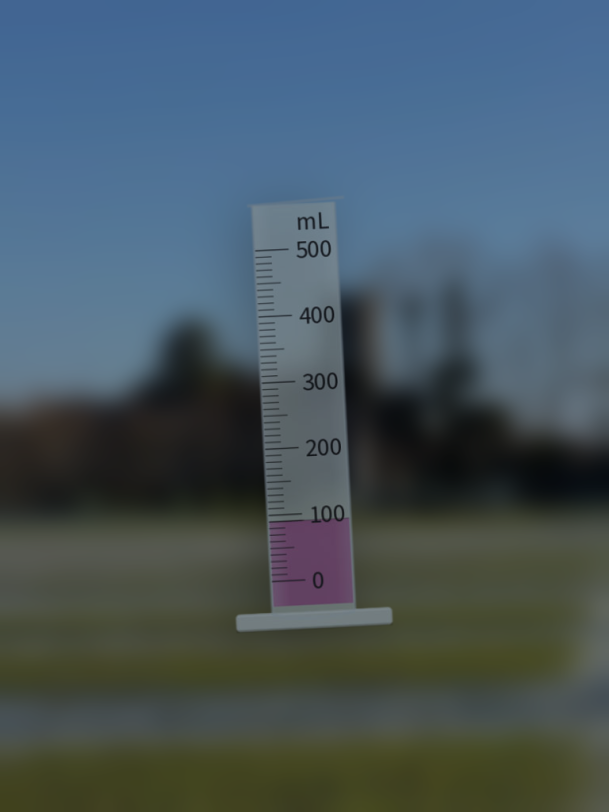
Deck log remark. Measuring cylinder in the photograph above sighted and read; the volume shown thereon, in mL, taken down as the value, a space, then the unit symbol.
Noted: 90 mL
